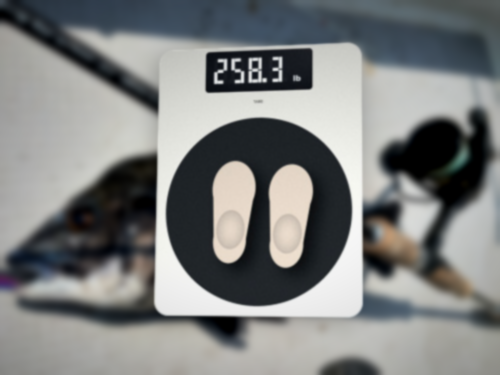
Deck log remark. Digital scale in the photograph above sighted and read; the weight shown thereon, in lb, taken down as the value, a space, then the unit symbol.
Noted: 258.3 lb
